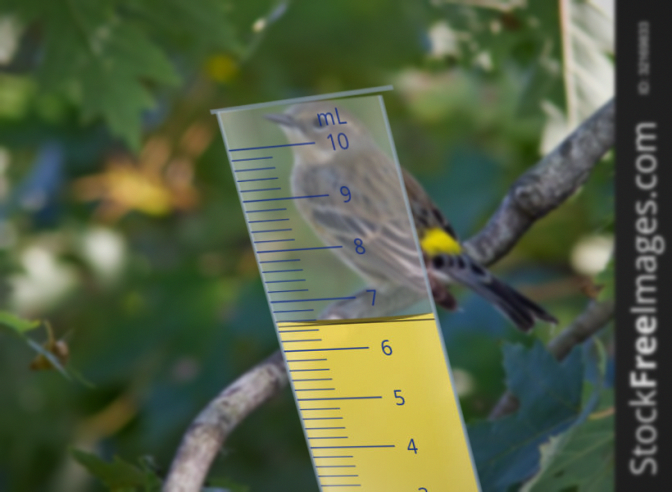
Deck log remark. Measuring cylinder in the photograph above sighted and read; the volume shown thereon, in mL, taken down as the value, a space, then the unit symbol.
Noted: 6.5 mL
